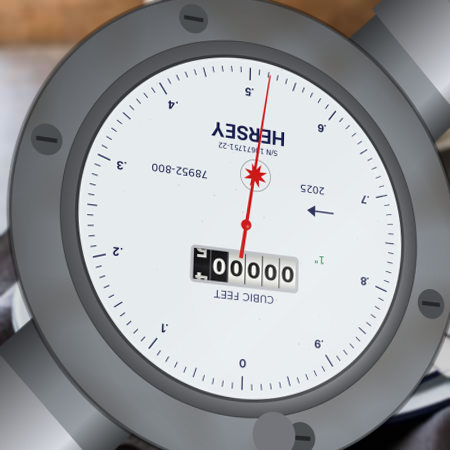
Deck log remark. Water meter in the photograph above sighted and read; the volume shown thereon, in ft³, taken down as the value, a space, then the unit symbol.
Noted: 4.52 ft³
